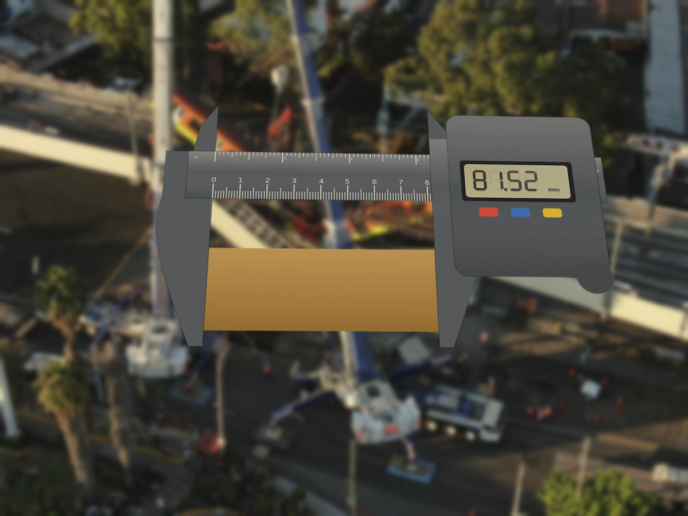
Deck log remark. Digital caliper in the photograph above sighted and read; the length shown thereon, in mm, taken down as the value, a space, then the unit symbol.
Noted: 81.52 mm
